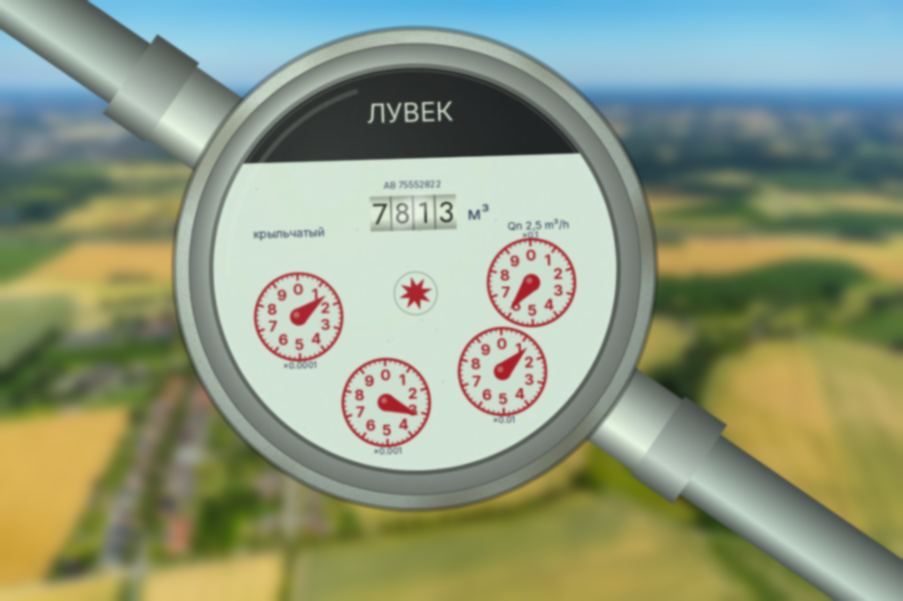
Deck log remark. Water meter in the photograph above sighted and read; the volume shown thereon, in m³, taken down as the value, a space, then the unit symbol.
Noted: 7813.6131 m³
